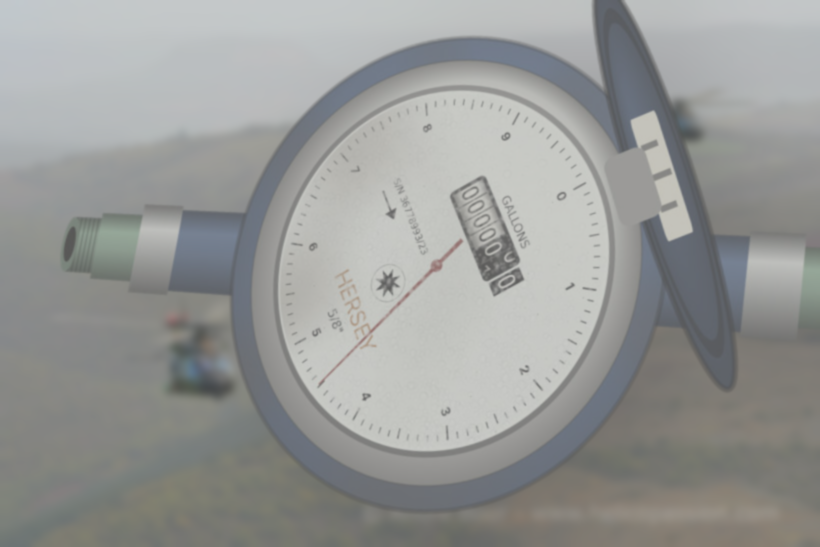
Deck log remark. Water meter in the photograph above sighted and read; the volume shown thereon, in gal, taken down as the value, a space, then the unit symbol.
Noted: 4.5 gal
